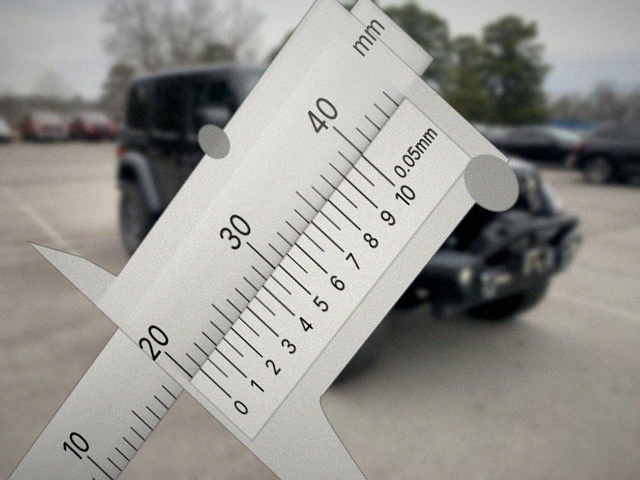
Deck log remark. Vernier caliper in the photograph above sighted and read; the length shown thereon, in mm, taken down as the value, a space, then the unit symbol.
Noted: 20.9 mm
